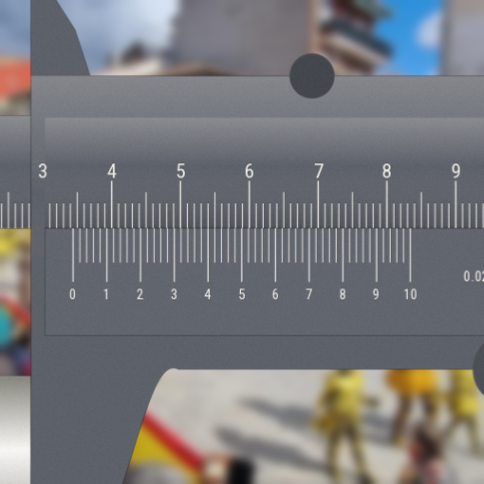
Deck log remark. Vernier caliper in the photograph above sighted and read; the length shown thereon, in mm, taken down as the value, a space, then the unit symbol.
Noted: 34.4 mm
